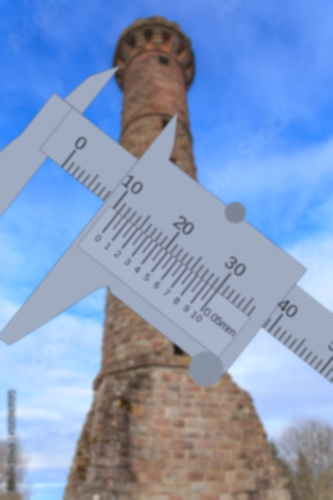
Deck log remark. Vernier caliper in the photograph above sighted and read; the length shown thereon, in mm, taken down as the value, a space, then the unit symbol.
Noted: 11.0 mm
